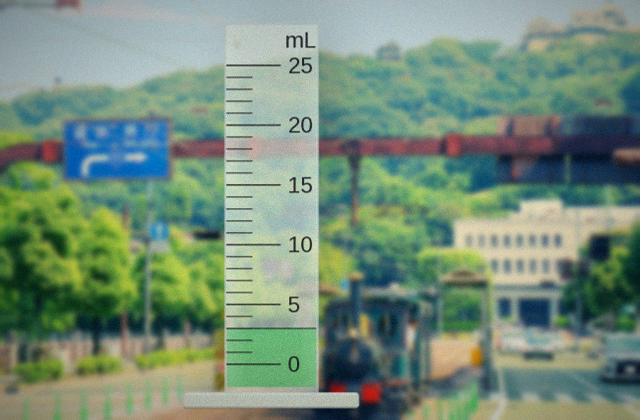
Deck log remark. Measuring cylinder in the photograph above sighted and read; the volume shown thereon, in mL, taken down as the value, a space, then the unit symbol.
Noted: 3 mL
